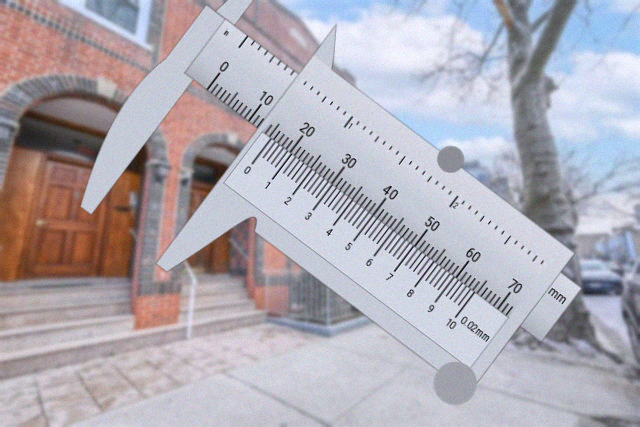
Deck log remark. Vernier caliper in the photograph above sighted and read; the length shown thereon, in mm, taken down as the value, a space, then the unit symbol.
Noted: 15.5 mm
